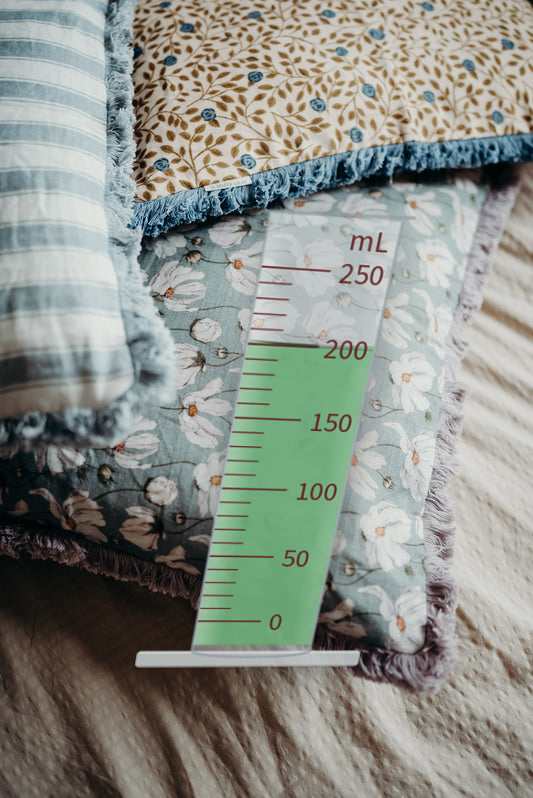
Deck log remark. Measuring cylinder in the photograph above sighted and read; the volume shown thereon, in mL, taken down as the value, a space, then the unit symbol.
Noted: 200 mL
